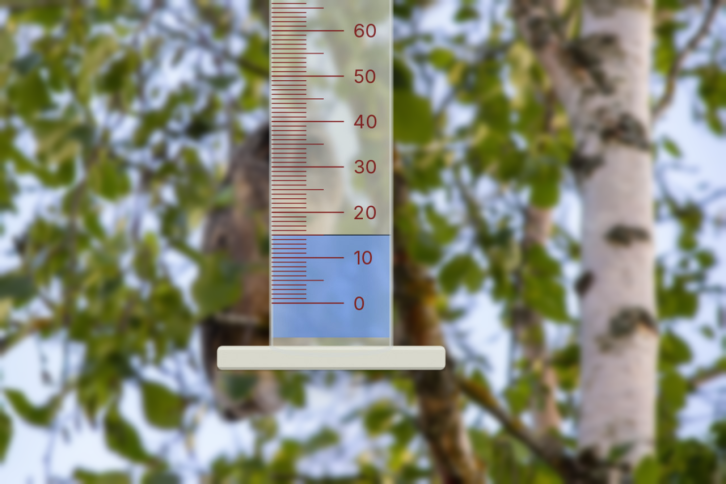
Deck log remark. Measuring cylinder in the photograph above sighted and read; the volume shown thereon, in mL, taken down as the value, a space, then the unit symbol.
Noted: 15 mL
